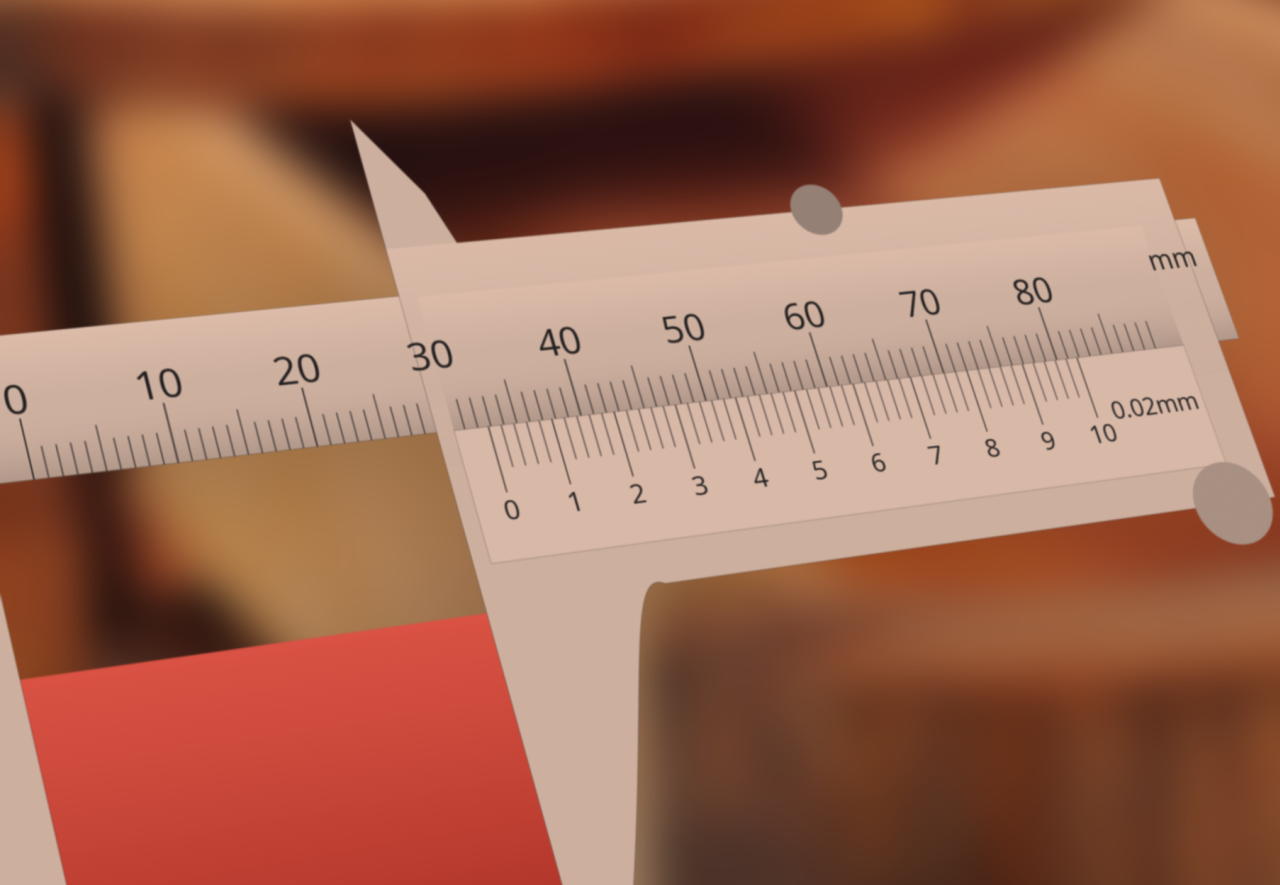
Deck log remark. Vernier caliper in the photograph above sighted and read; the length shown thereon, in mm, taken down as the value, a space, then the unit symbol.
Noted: 32.8 mm
